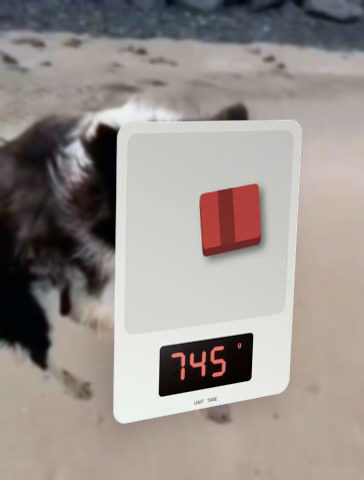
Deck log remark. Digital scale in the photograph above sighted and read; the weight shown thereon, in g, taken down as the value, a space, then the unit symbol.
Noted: 745 g
